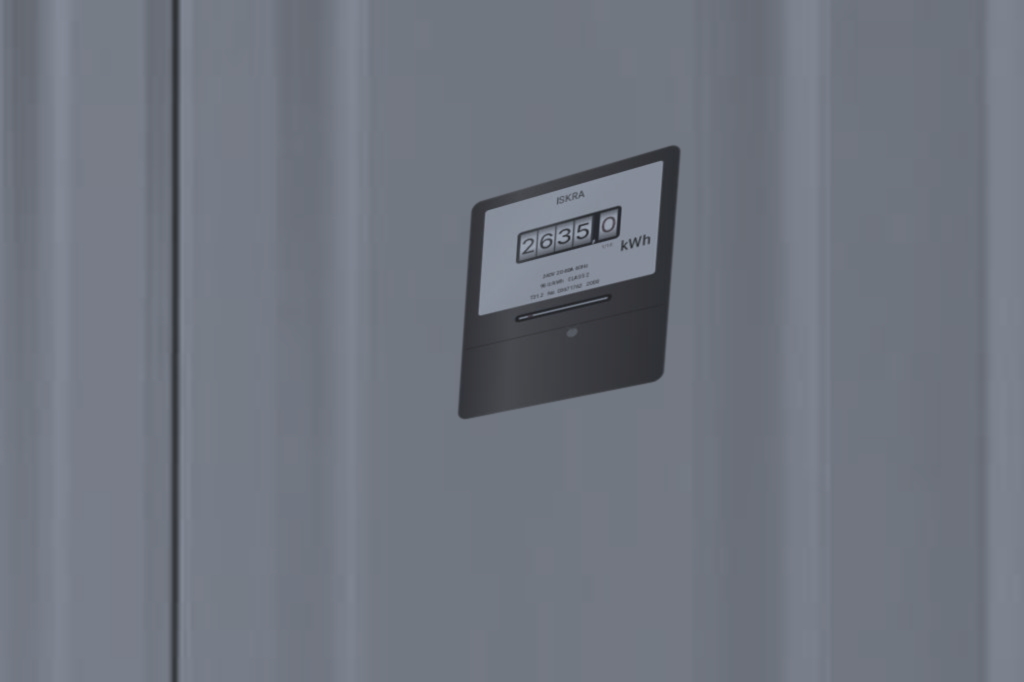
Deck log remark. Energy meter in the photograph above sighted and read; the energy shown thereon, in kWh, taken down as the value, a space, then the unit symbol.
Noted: 2635.0 kWh
